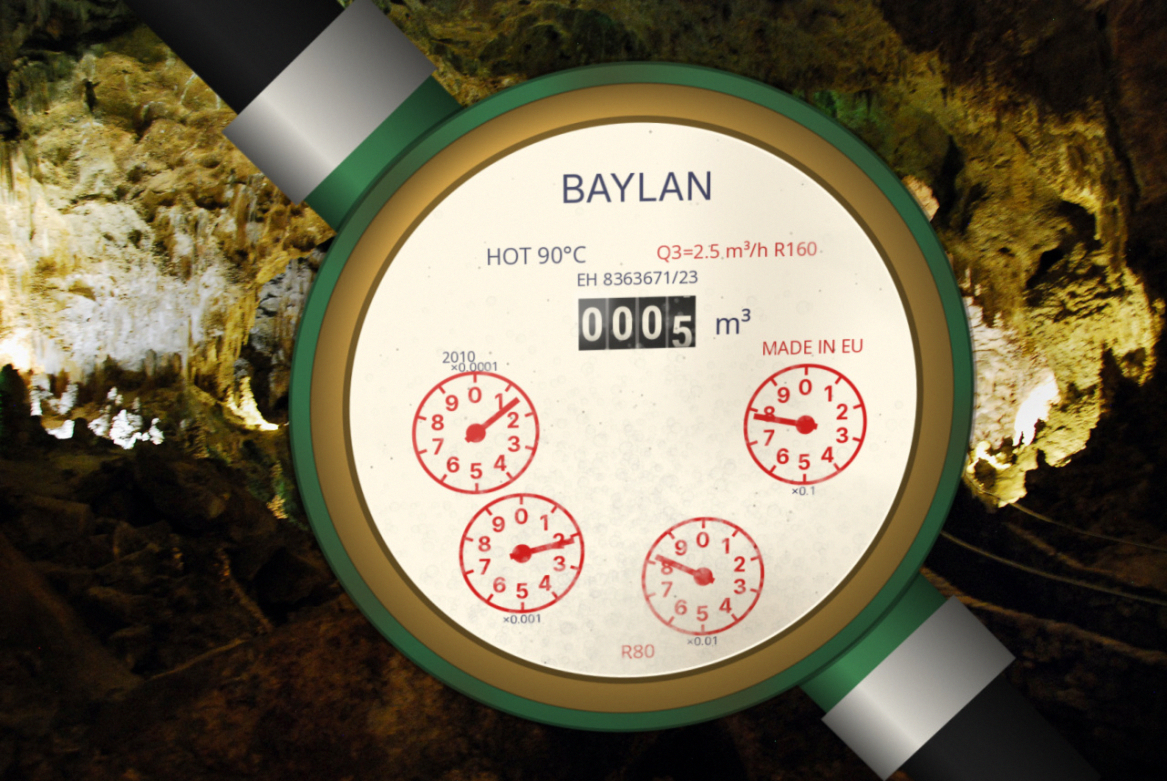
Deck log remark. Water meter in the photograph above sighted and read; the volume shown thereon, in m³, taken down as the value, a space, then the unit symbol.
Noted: 4.7821 m³
